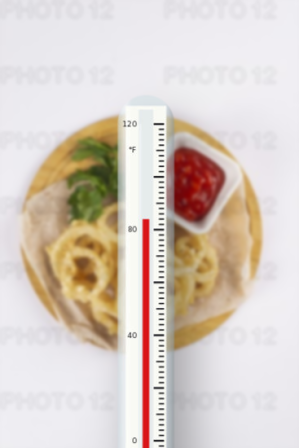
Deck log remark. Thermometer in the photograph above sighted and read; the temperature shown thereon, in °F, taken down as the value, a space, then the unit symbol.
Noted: 84 °F
